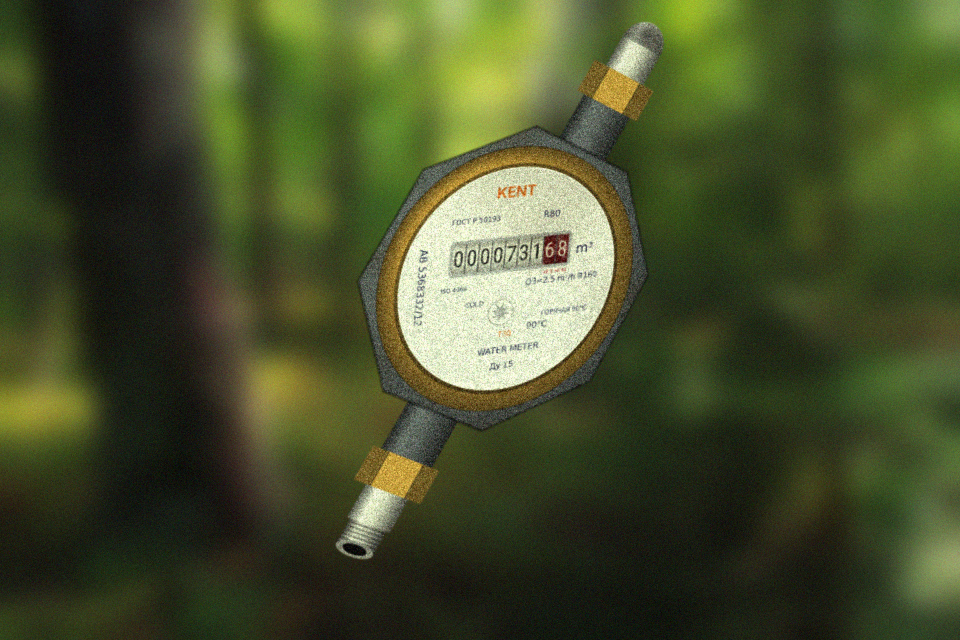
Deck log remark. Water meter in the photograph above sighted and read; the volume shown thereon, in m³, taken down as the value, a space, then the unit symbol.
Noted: 731.68 m³
